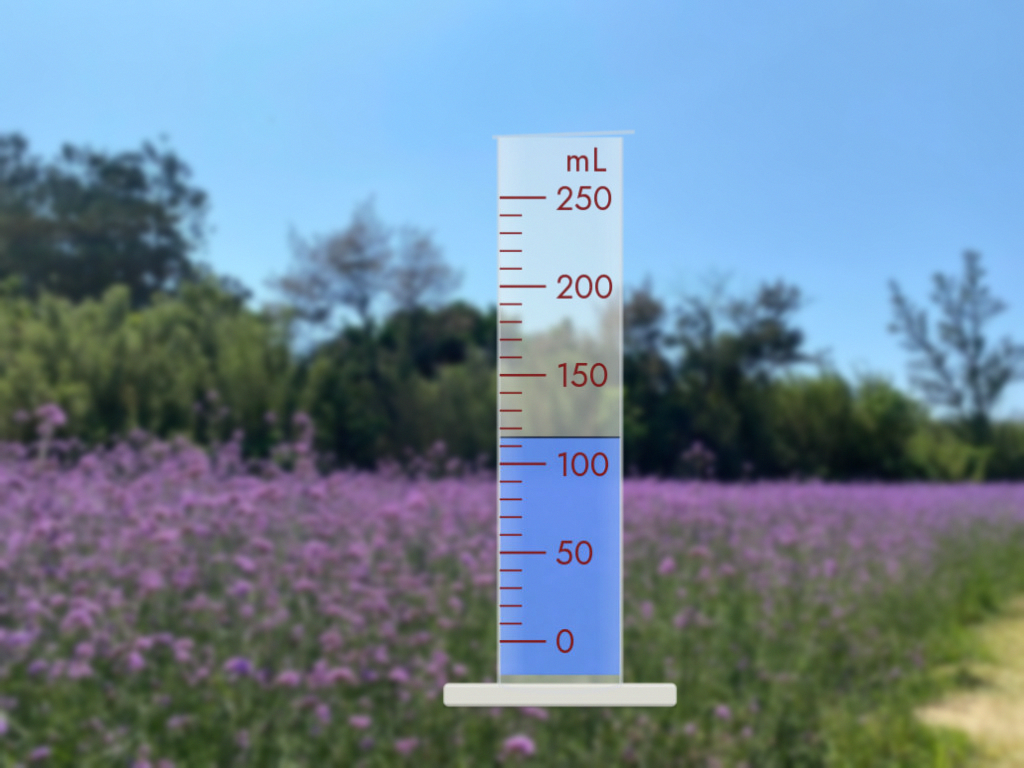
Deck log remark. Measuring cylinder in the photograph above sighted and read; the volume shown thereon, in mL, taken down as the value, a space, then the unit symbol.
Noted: 115 mL
